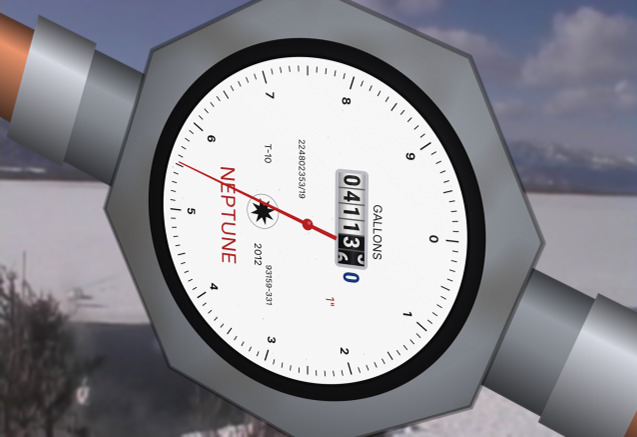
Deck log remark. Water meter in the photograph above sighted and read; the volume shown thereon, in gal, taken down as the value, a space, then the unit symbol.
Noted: 411355.5 gal
